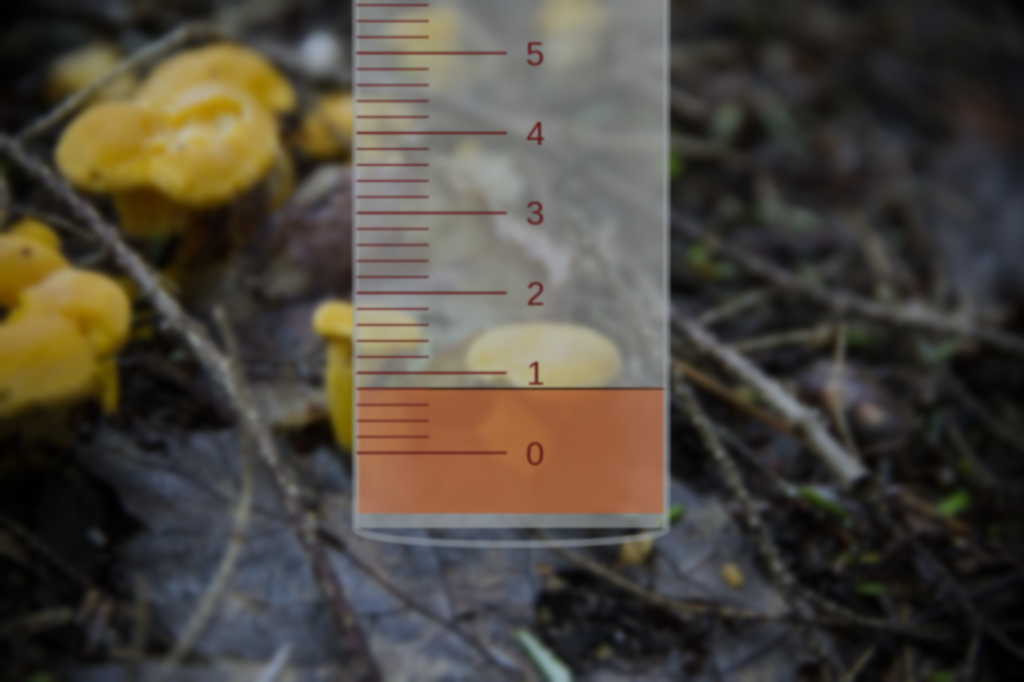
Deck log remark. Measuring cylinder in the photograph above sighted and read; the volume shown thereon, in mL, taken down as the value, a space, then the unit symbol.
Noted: 0.8 mL
